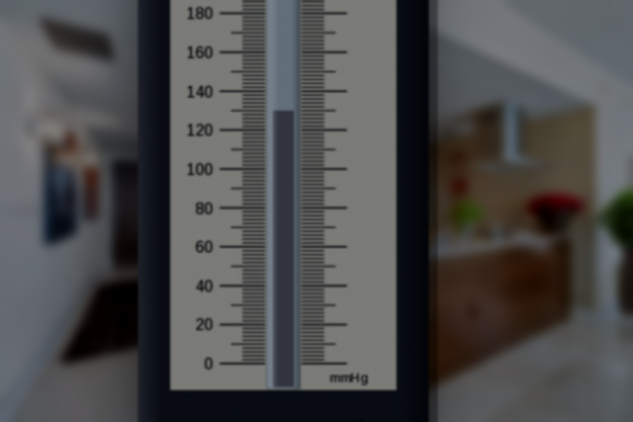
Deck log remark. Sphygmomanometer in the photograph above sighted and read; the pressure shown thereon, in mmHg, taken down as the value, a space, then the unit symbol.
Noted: 130 mmHg
